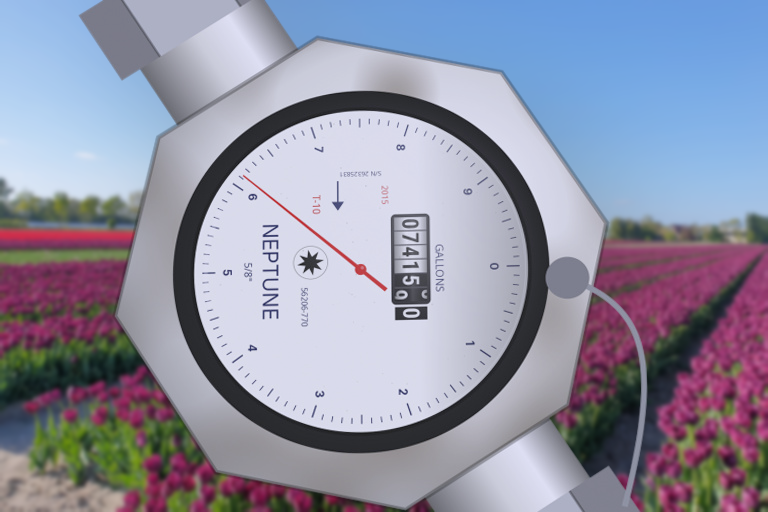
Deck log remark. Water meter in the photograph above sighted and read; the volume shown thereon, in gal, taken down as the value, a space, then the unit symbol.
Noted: 741586.1 gal
